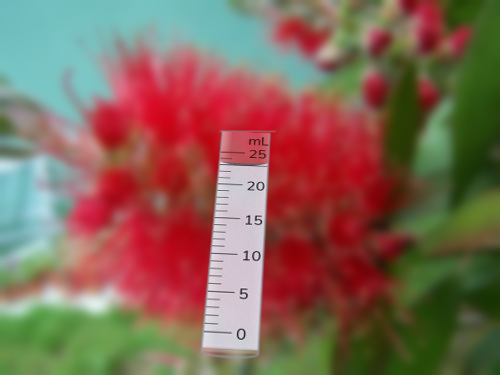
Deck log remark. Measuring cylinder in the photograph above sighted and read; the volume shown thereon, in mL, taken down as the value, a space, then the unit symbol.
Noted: 23 mL
